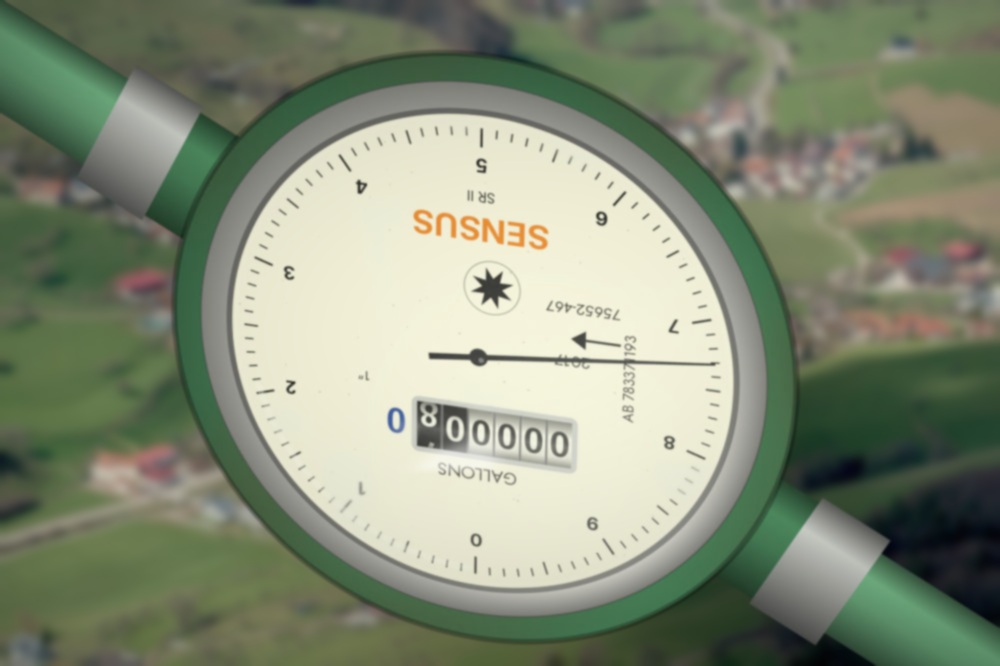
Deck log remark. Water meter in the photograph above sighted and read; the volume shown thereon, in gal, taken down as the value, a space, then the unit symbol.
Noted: 77.3 gal
